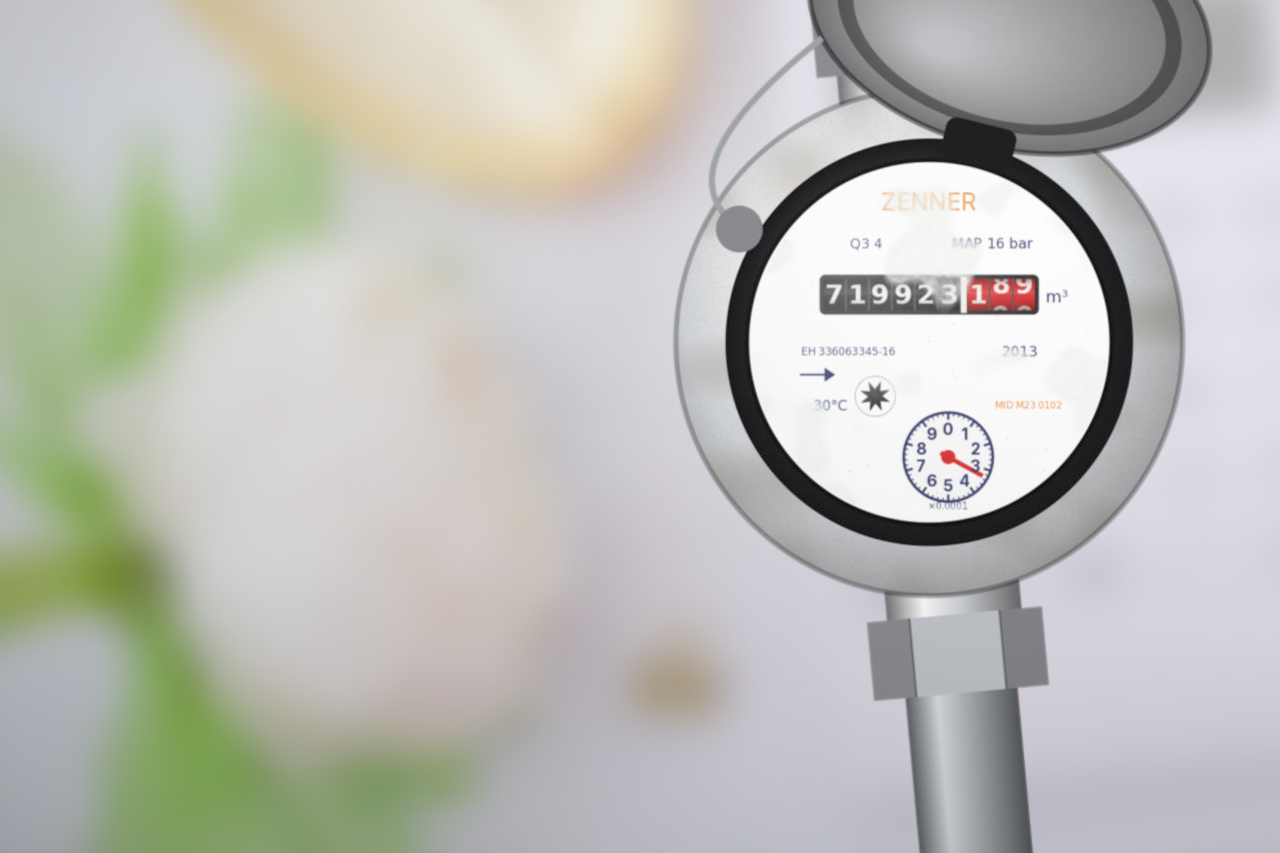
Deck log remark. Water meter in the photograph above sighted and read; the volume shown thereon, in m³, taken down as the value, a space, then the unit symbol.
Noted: 719923.1893 m³
